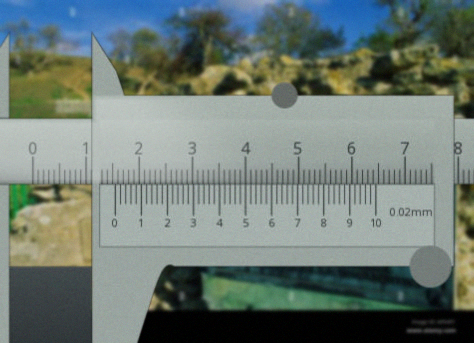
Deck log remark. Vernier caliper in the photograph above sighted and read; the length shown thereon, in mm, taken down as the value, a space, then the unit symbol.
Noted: 15.5 mm
